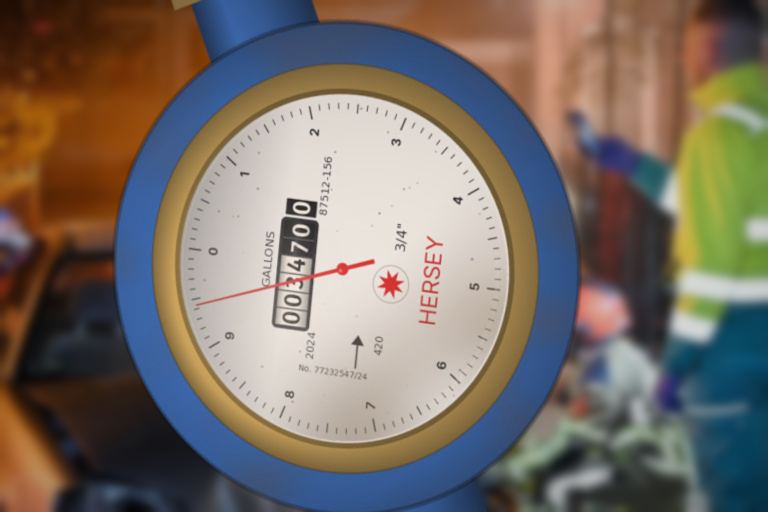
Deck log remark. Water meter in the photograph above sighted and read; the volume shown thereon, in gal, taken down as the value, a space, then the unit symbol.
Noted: 34699.4 gal
